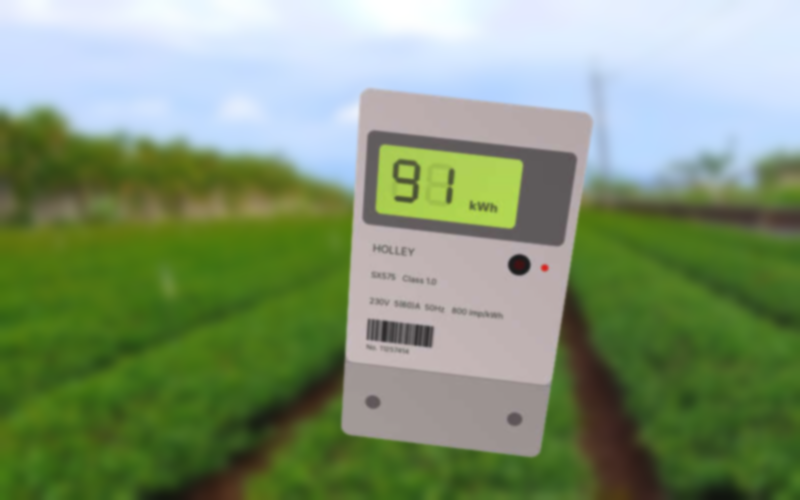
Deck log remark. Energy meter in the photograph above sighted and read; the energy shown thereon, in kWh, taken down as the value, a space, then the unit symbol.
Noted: 91 kWh
